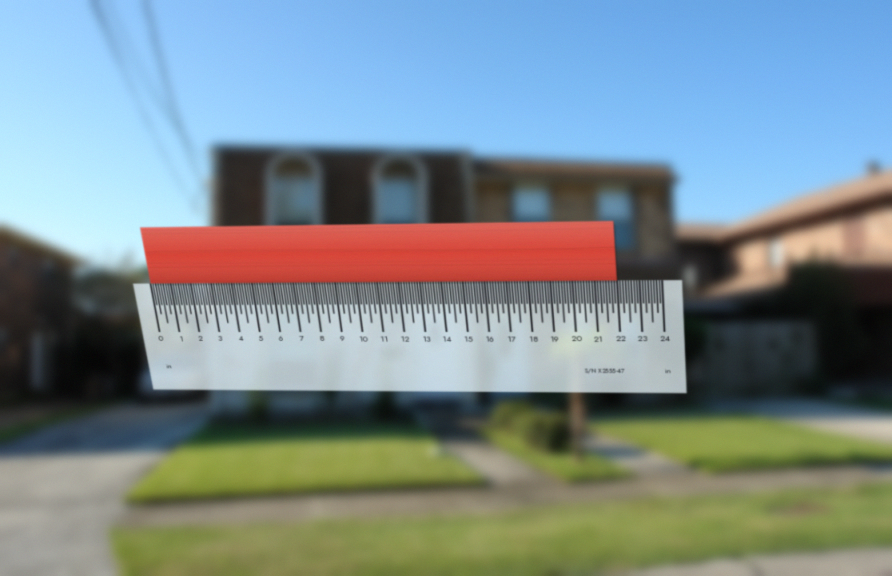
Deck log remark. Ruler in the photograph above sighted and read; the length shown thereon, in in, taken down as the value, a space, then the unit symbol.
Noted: 22 in
